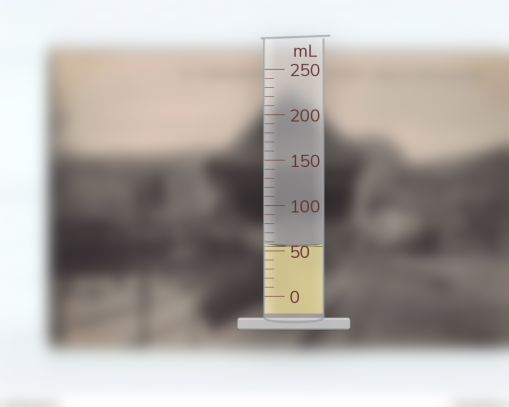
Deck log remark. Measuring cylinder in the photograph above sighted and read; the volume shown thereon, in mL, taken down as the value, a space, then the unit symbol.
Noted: 55 mL
